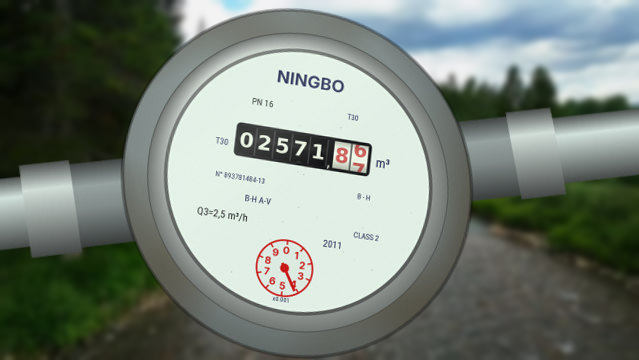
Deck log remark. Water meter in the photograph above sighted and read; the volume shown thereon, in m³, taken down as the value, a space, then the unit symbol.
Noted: 2571.864 m³
